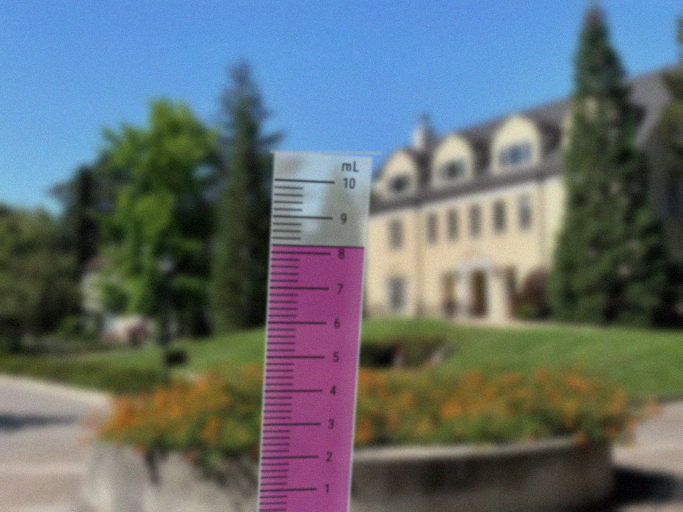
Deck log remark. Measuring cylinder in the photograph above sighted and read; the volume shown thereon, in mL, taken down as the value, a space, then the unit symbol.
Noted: 8.2 mL
